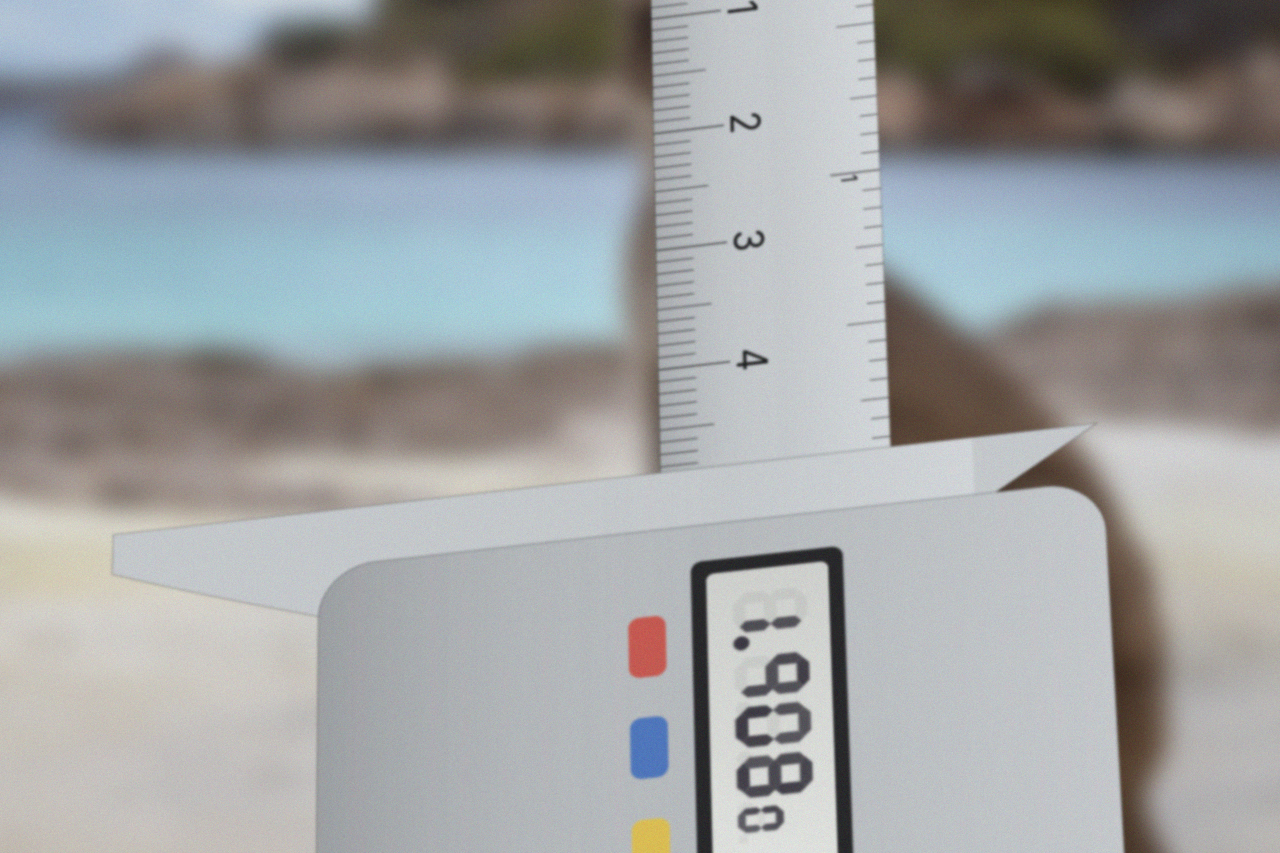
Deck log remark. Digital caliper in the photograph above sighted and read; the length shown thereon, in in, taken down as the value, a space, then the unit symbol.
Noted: 1.9080 in
